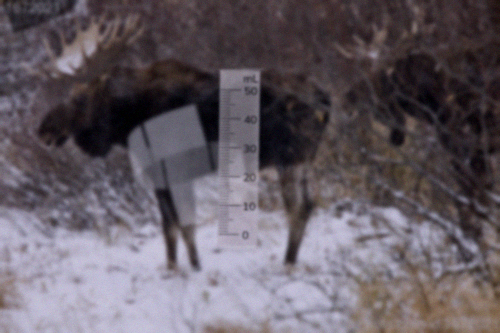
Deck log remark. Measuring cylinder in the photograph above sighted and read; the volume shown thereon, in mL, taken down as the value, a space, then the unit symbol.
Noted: 10 mL
